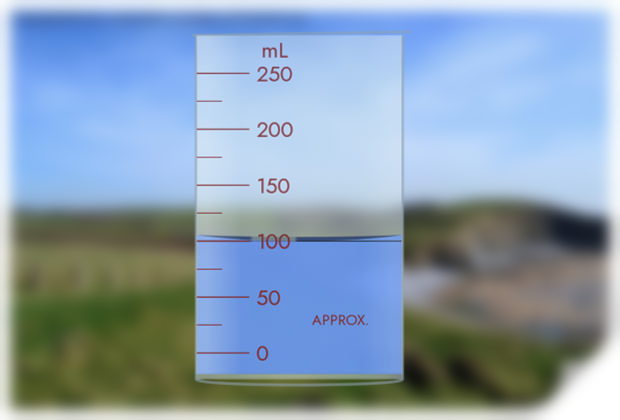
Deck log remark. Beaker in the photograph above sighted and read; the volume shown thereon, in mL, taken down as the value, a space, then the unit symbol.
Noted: 100 mL
